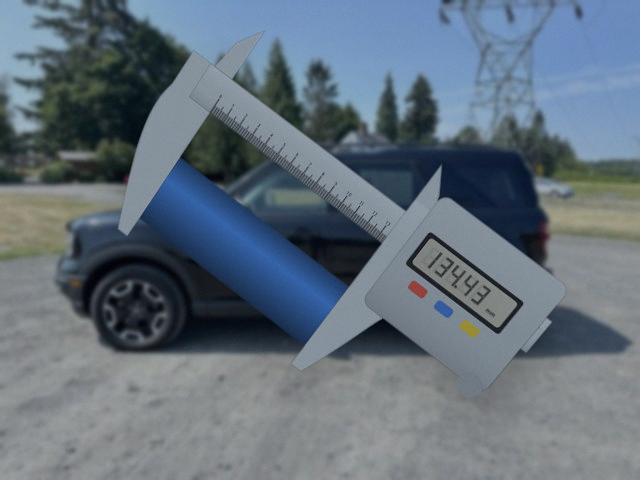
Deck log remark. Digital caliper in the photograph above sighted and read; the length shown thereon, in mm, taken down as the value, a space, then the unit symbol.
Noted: 134.43 mm
